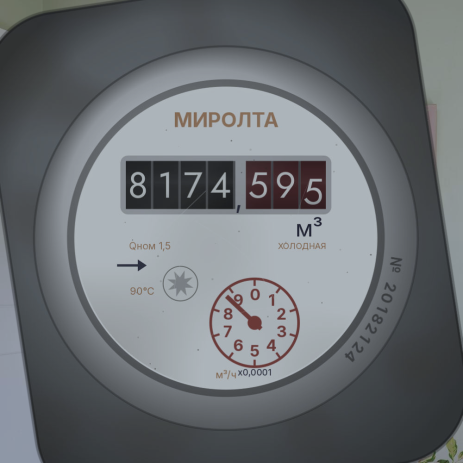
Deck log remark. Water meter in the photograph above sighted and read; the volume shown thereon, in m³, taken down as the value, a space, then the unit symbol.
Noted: 8174.5948 m³
